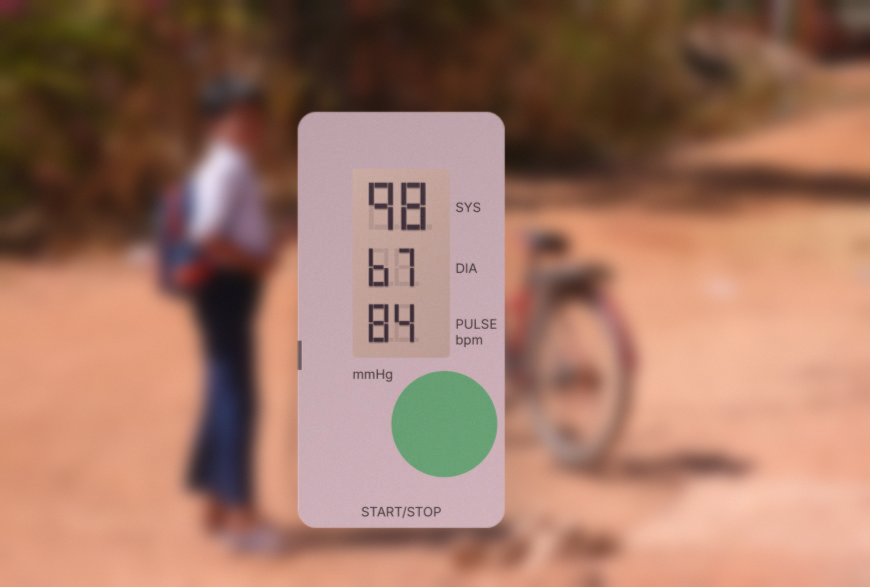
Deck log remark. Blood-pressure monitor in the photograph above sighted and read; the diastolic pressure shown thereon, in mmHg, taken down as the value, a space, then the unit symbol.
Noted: 67 mmHg
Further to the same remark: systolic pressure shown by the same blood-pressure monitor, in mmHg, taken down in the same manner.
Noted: 98 mmHg
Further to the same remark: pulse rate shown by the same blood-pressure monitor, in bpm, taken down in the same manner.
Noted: 84 bpm
